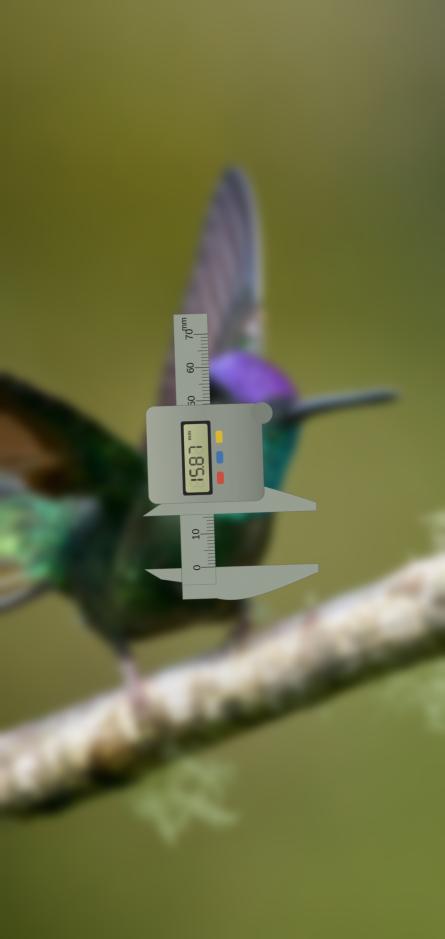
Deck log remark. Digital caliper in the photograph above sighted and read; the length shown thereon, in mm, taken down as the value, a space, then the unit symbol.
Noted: 15.87 mm
